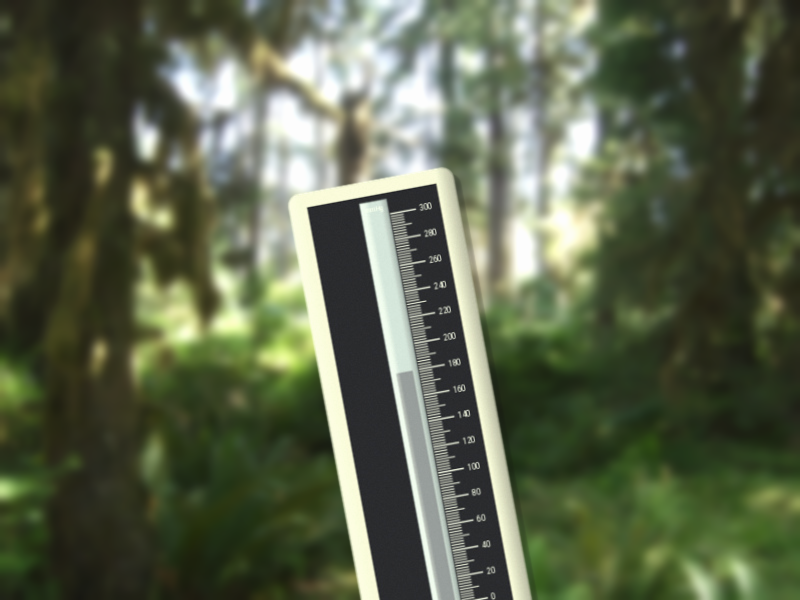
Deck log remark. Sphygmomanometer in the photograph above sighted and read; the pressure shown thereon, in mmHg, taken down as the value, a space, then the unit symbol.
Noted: 180 mmHg
